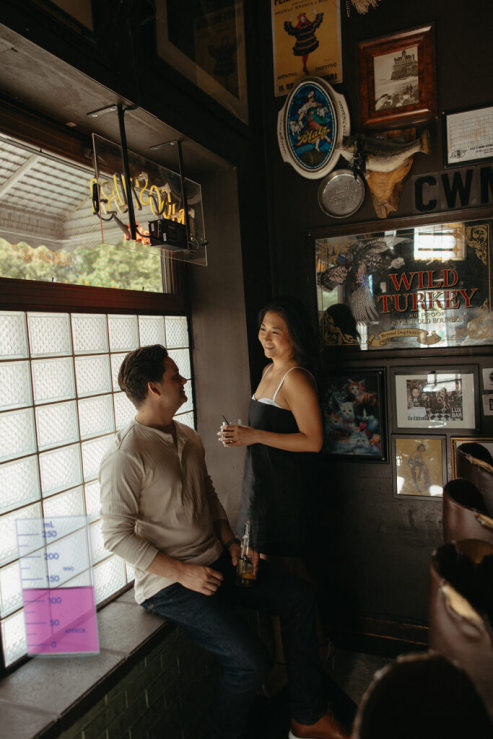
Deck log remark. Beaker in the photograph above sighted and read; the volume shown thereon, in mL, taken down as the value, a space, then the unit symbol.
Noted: 125 mL
